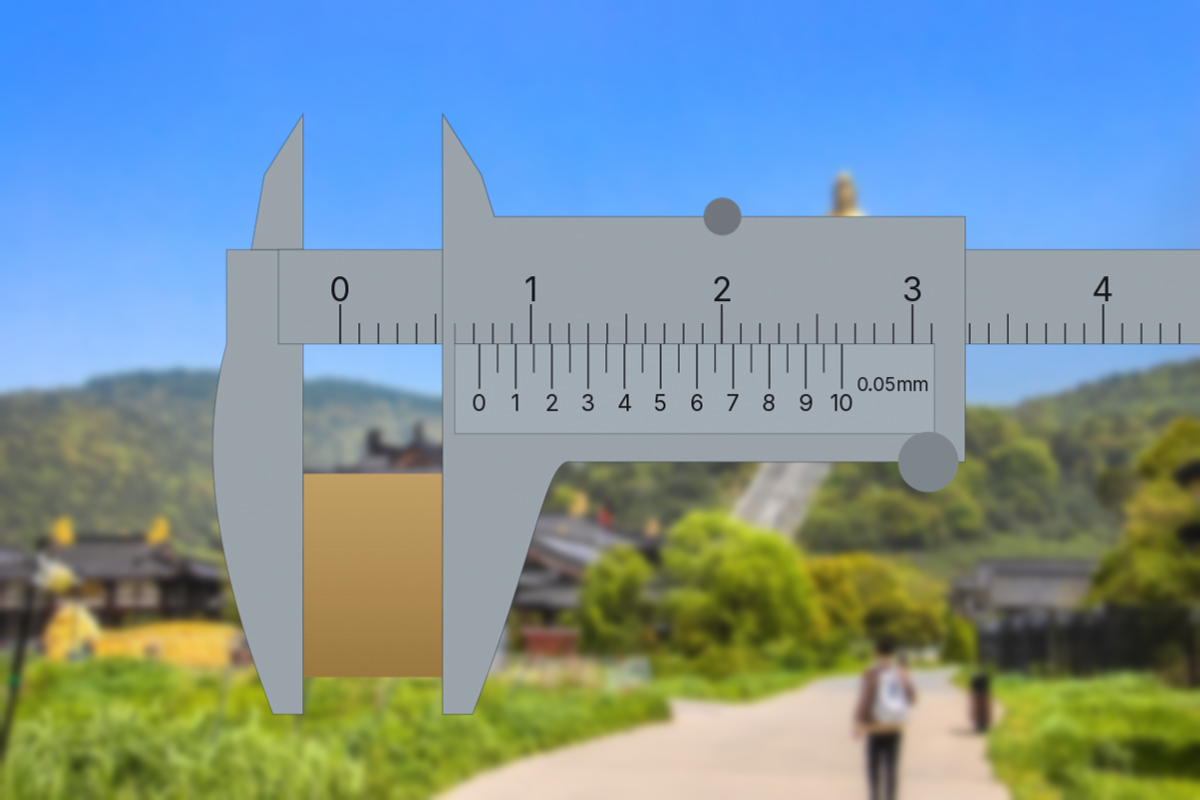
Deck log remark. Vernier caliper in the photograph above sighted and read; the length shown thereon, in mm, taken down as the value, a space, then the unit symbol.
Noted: 7.3 mm
